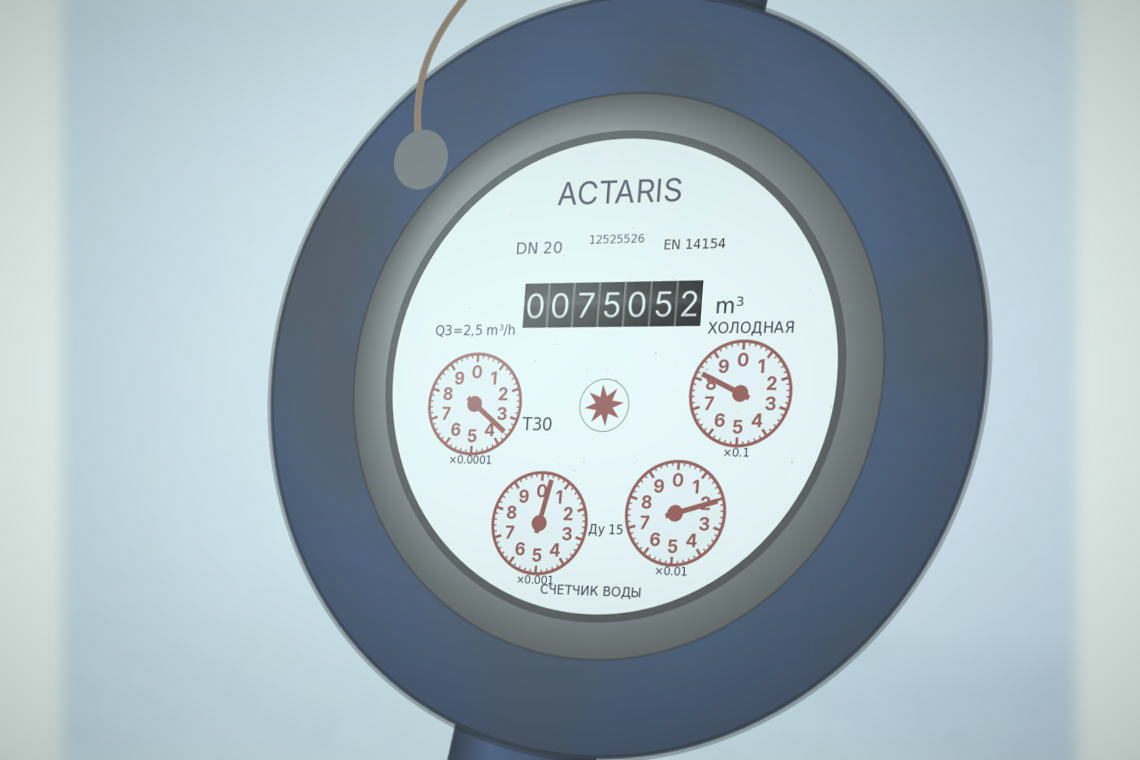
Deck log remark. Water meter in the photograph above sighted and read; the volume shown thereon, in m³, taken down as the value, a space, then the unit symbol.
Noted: 75052.8203 m³
